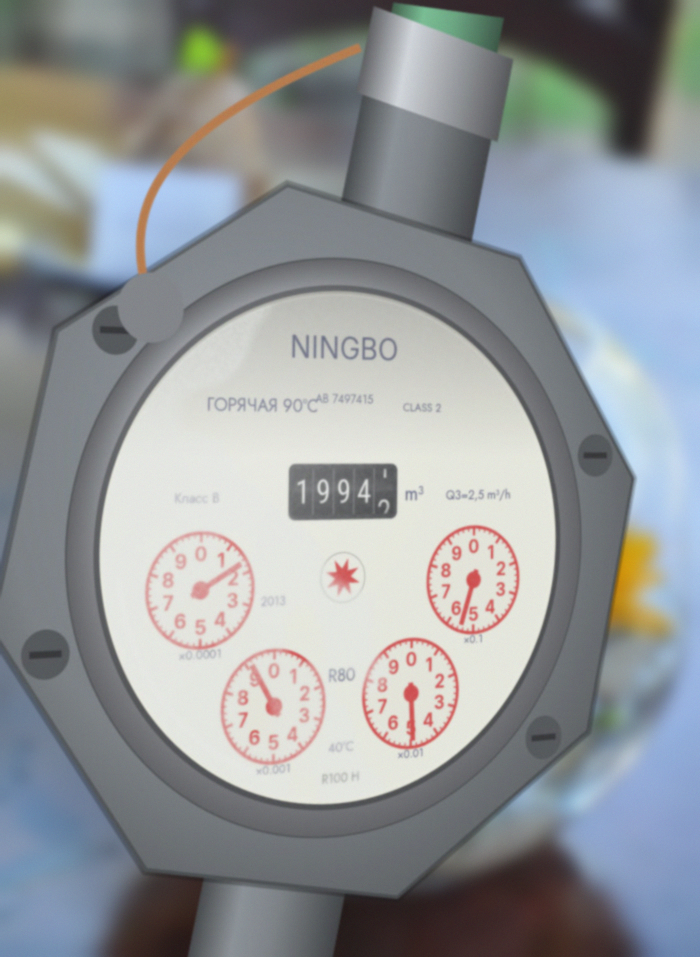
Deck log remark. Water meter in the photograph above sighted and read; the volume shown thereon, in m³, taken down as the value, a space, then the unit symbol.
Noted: 19941.5491 m³
